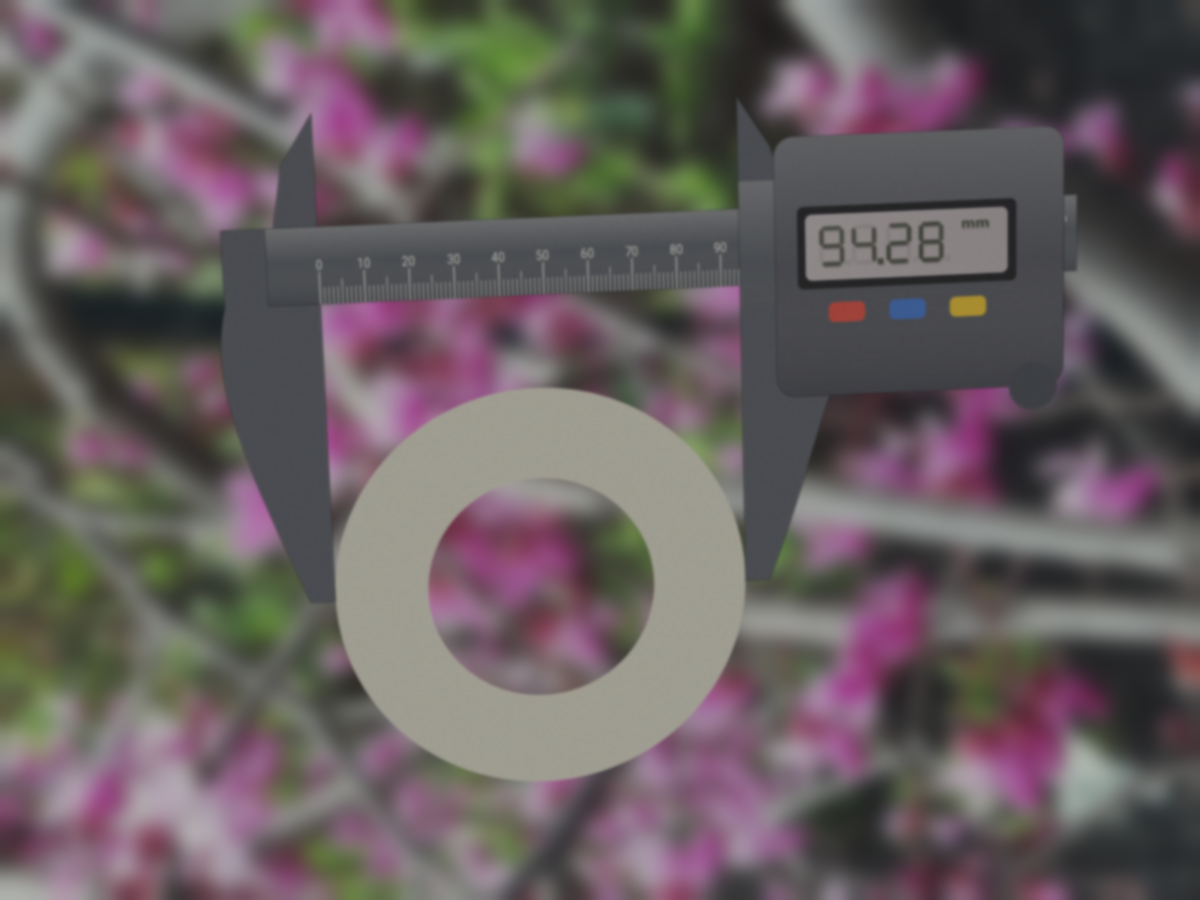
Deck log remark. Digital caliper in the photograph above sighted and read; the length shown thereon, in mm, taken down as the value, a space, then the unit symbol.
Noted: 94.28 mm
